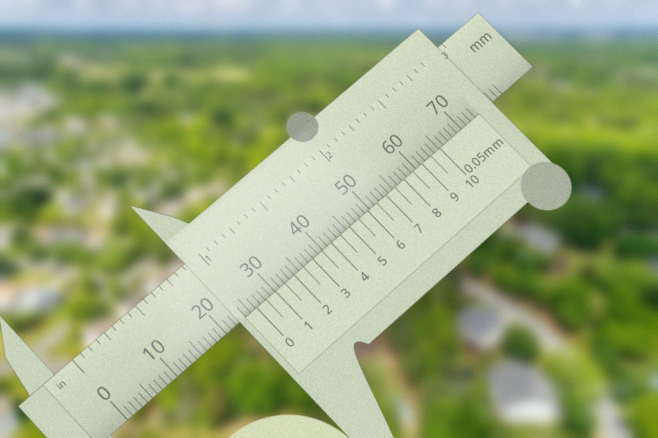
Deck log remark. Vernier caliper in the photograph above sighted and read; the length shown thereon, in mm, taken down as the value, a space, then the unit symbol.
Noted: 26.2 mm
